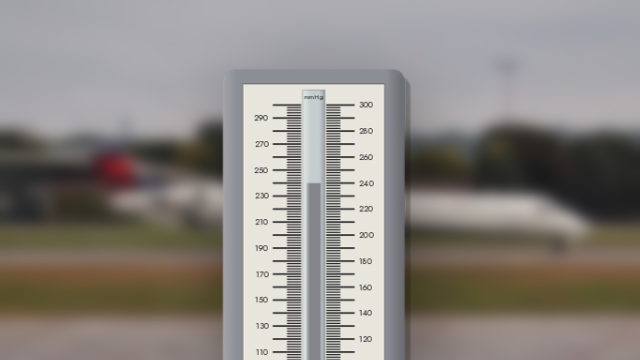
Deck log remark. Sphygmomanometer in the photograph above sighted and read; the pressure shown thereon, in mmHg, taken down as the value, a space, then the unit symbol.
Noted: 240 mmHg
